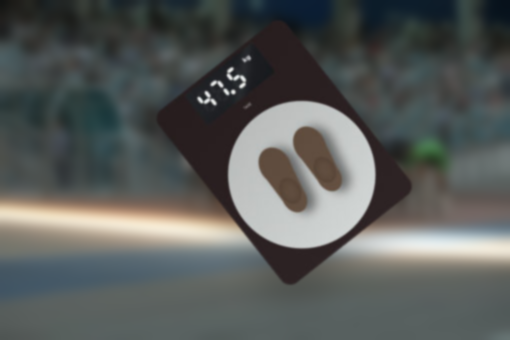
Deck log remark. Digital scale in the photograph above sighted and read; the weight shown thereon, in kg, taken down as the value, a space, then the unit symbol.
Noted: 47.5 kg
